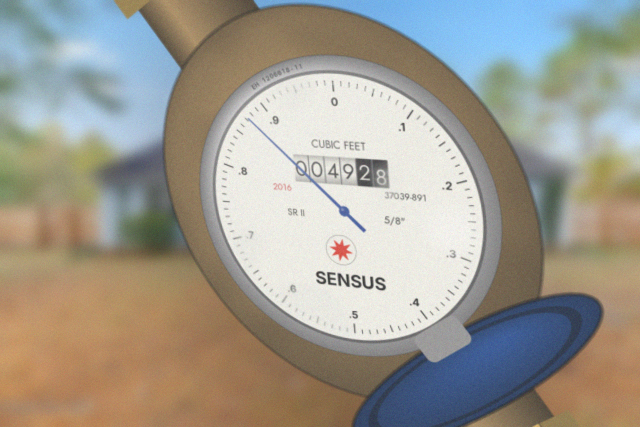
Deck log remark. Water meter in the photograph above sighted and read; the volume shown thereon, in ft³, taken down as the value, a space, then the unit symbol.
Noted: 4927.87 ft³
